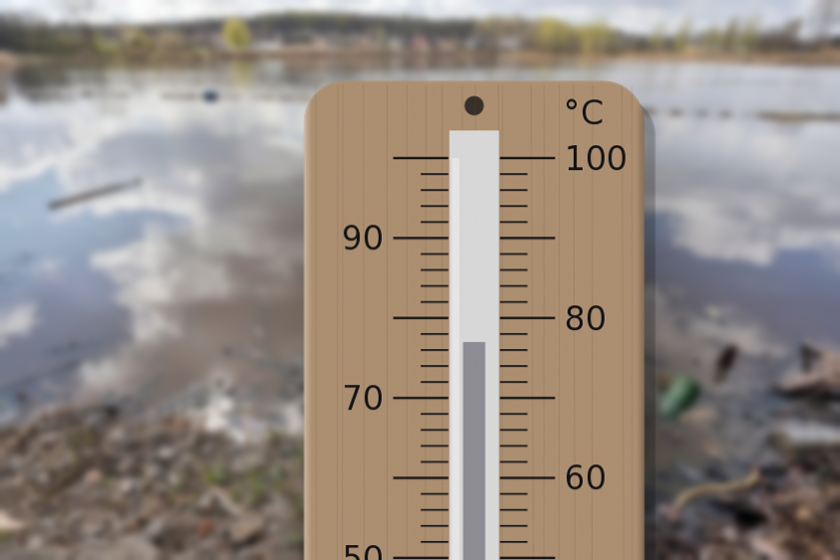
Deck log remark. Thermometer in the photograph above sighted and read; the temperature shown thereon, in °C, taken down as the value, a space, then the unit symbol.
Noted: 77 °C
